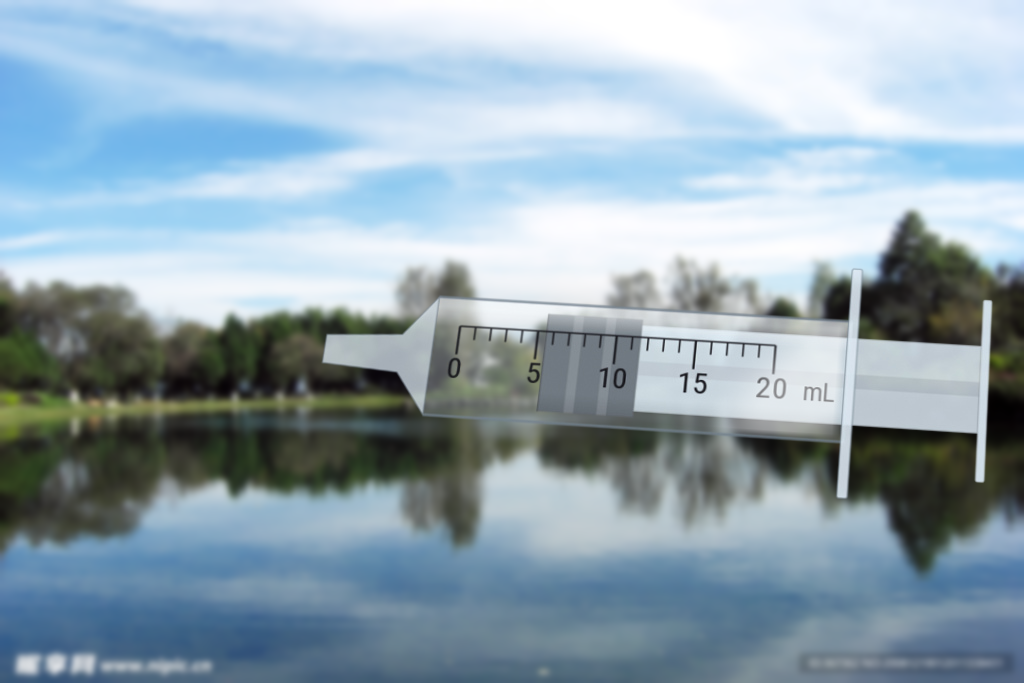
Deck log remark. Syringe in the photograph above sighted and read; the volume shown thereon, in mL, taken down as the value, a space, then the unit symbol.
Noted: 5.5 mL
